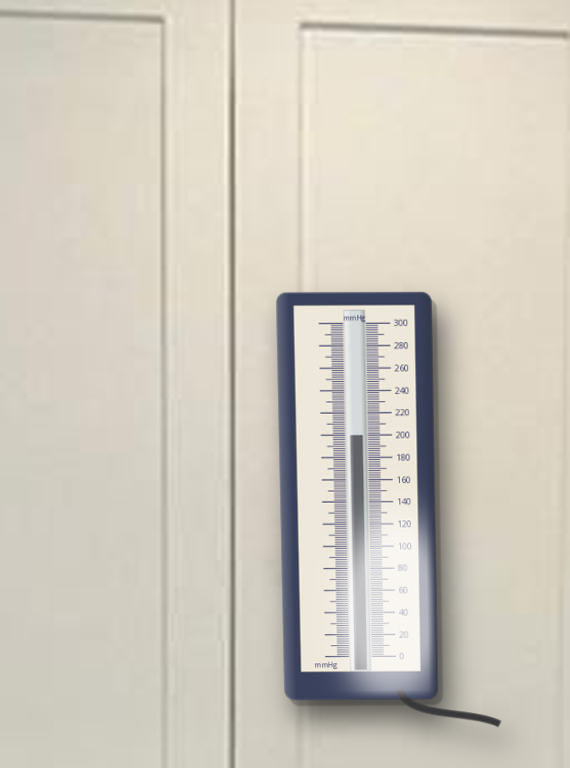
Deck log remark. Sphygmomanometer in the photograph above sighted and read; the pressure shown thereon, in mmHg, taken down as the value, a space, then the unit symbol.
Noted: 200 mmHg
